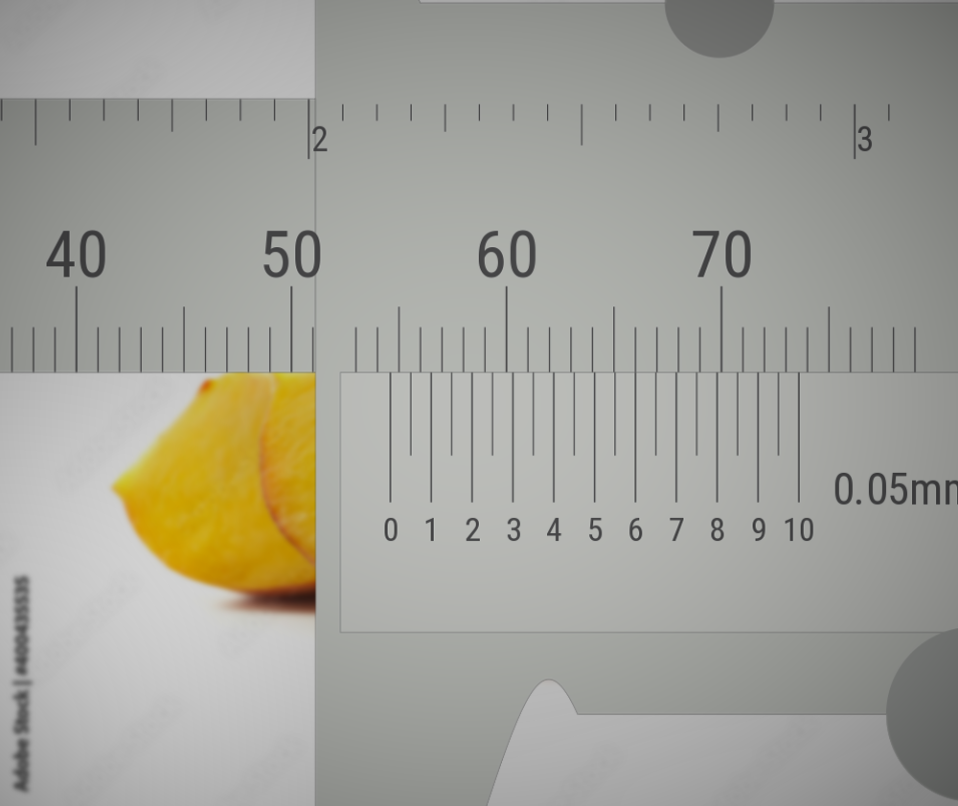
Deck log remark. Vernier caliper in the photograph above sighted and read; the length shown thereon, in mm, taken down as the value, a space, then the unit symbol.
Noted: 54.60 mm
